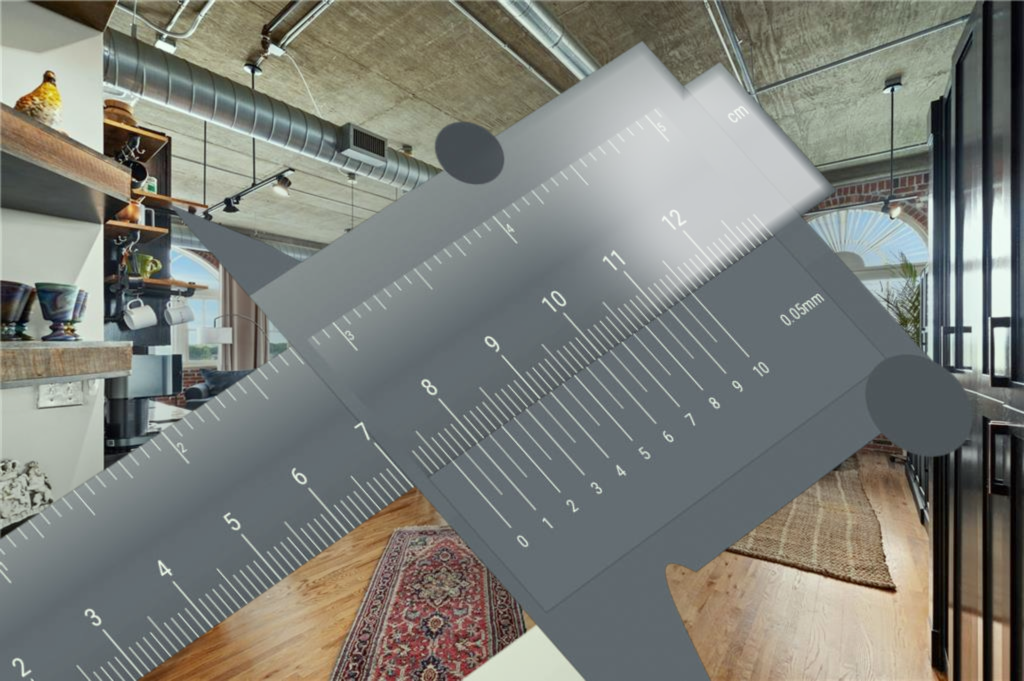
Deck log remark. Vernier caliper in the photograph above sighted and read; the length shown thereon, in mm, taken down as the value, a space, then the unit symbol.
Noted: 76.0 mm
